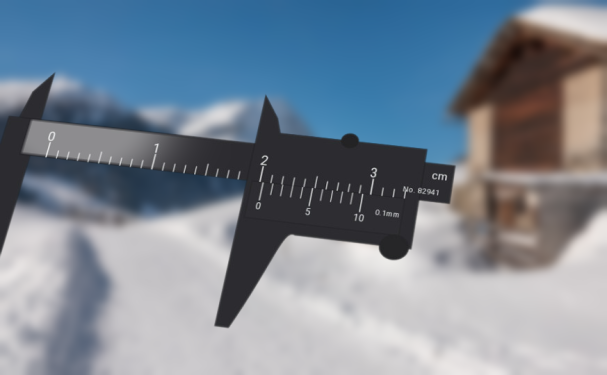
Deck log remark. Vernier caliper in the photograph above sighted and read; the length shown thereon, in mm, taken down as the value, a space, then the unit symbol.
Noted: 20.3 mm
